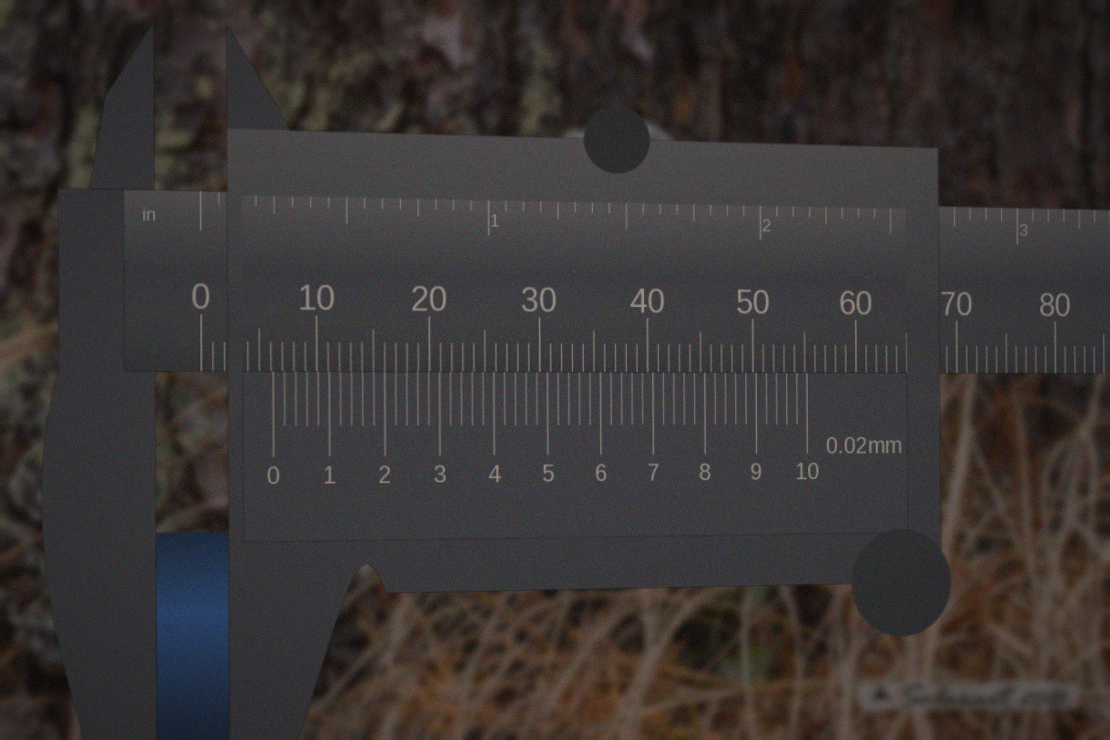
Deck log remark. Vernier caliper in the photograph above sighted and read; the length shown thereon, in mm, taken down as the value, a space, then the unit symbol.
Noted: 6.2 mm
